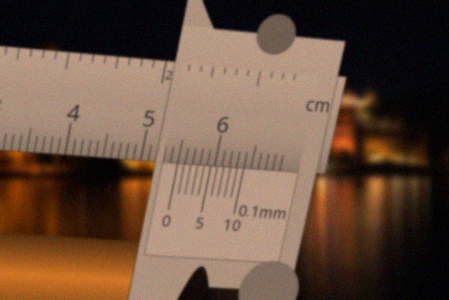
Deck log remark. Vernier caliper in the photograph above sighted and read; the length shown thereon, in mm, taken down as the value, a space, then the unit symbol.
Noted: 55.0 mm
